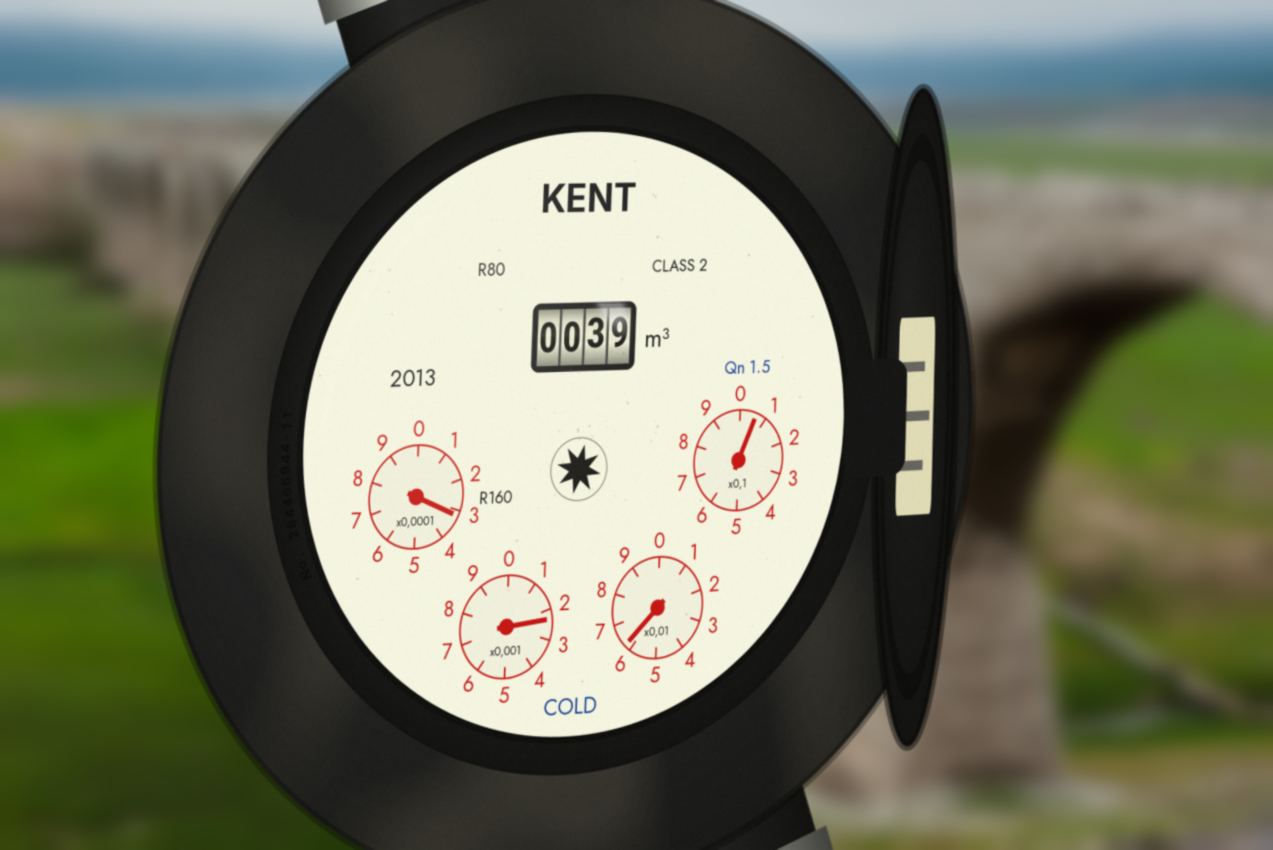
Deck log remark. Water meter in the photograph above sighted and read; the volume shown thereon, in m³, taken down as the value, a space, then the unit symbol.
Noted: 39.0623 m³
